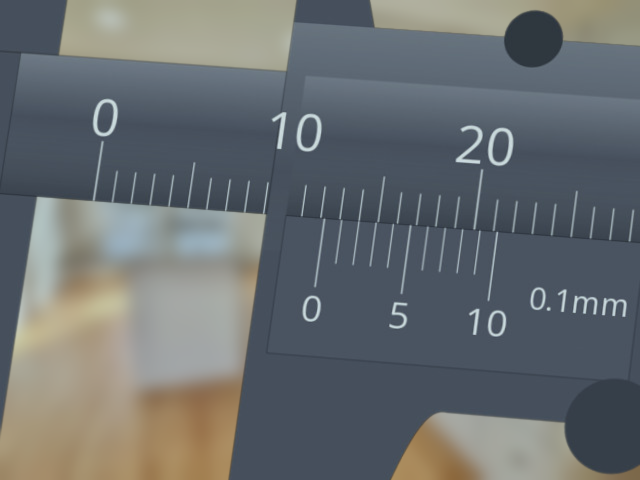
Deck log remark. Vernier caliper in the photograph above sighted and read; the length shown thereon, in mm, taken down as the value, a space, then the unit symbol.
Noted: 12.2 mm
